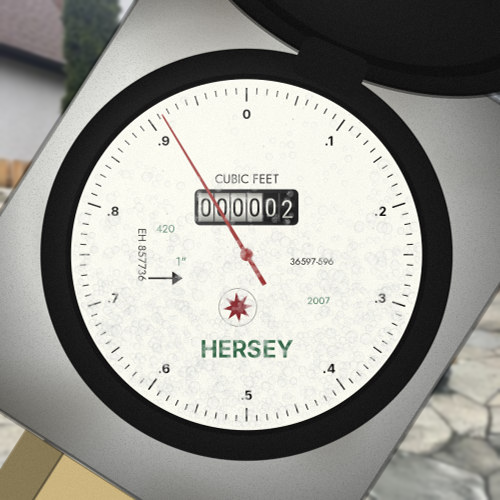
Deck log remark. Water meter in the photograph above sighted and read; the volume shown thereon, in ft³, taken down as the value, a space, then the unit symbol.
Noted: 1.91 ft³
